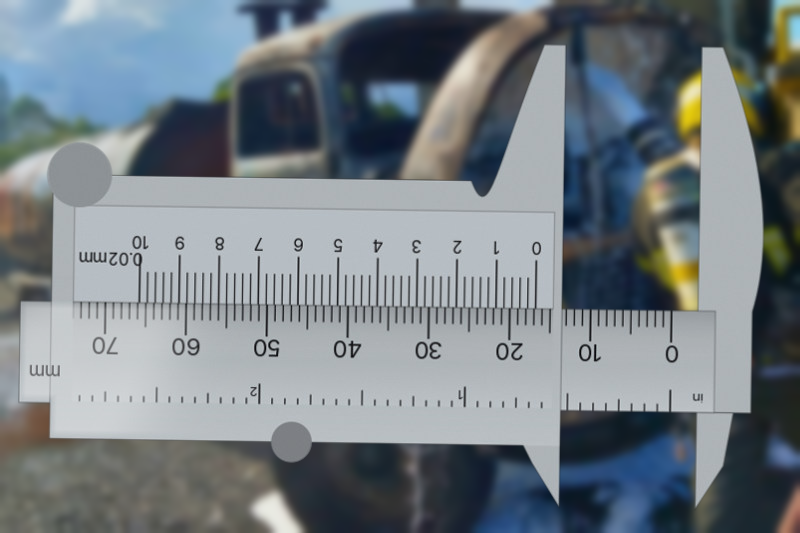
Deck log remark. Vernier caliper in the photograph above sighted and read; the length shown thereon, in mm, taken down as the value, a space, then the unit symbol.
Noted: 16.8 mm
